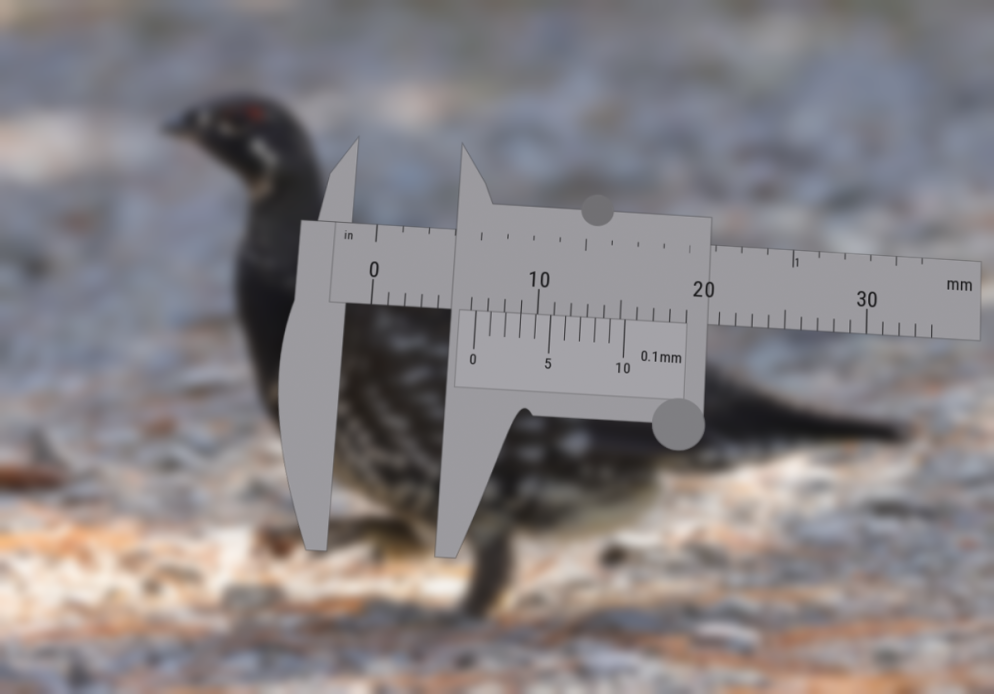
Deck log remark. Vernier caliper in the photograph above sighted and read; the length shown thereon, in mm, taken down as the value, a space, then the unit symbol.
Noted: 6.3 mm
